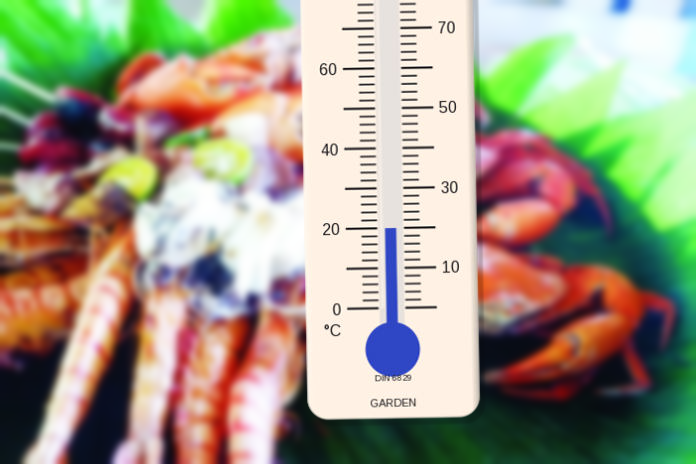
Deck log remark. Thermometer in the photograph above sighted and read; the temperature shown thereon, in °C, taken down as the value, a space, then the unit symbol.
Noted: 20 °C
